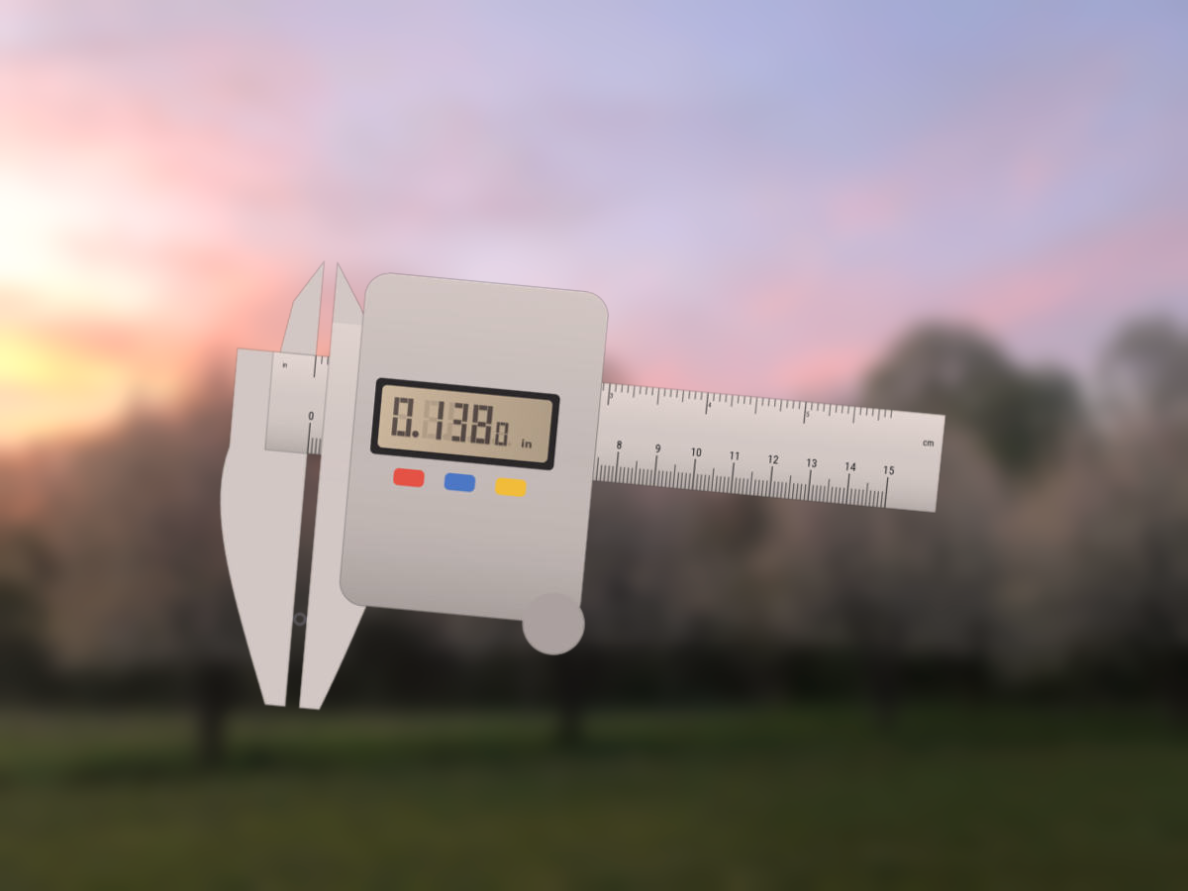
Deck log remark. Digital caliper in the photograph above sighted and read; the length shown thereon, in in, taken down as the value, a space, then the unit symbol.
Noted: 0.1380 in
